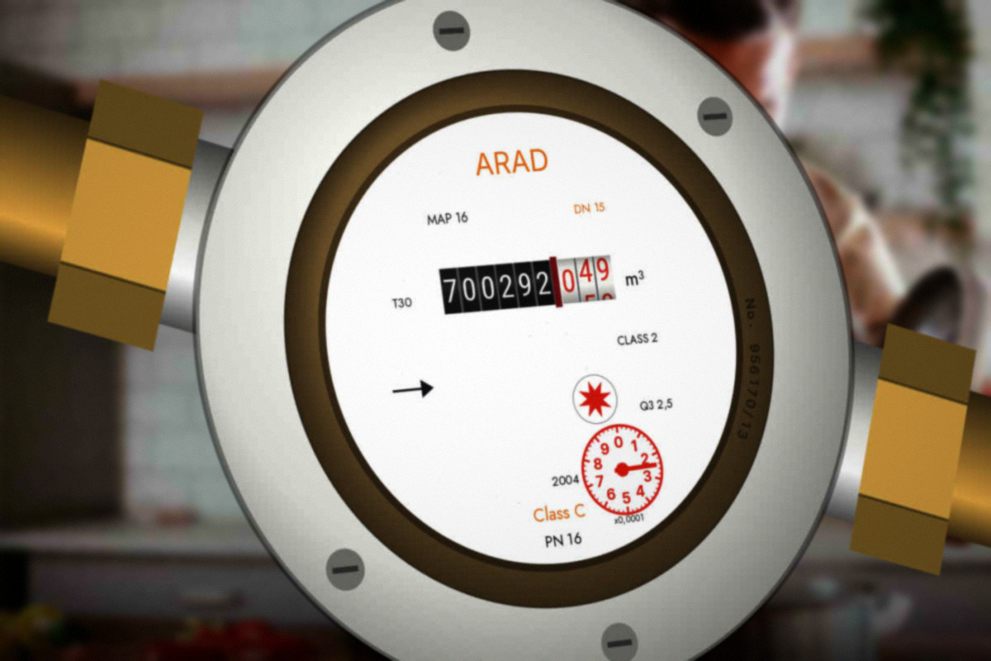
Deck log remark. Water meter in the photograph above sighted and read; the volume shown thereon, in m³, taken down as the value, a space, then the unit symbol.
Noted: 700292.0492 m³
